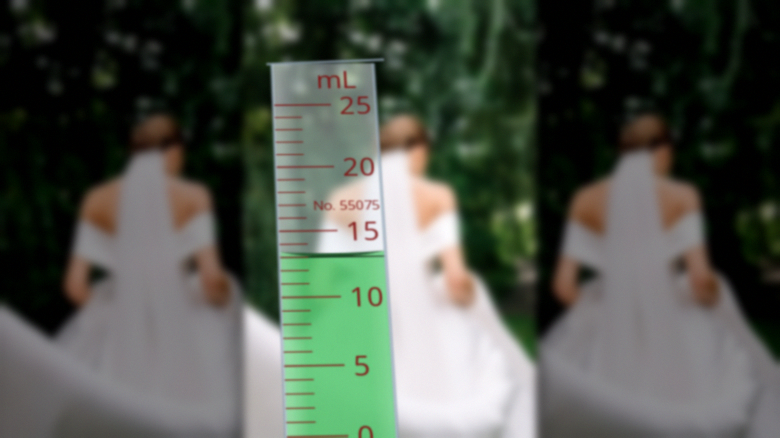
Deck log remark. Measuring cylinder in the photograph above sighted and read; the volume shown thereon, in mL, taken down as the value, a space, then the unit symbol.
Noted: 13 mL
